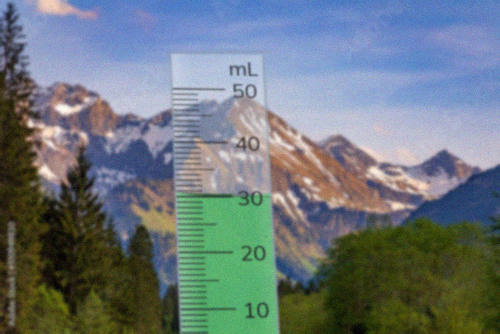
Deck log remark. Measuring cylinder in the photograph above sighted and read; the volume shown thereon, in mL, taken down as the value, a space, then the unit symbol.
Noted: 30 mL
